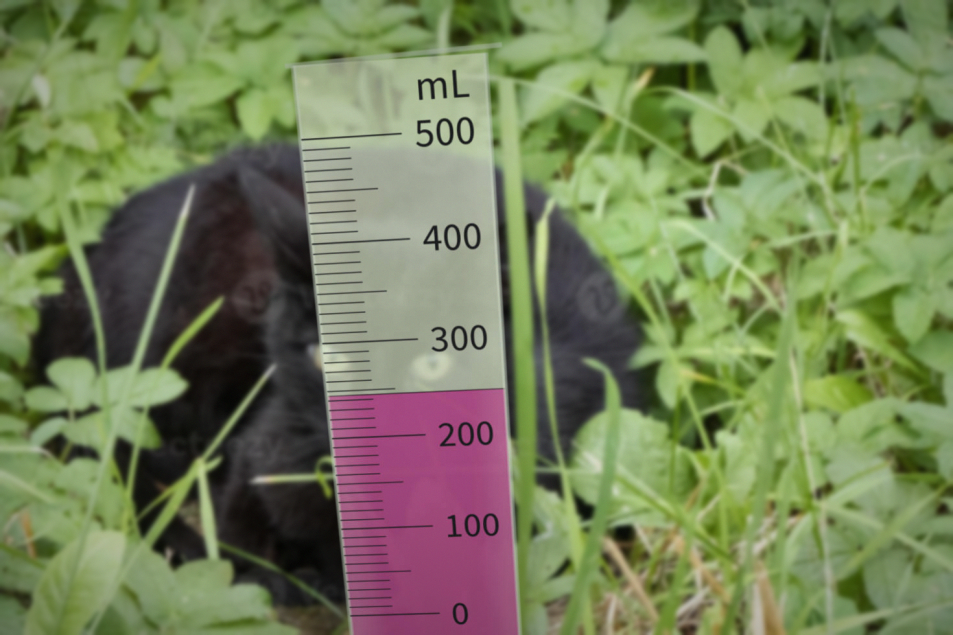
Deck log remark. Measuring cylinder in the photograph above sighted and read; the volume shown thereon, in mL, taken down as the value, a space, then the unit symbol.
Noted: 245 mL
